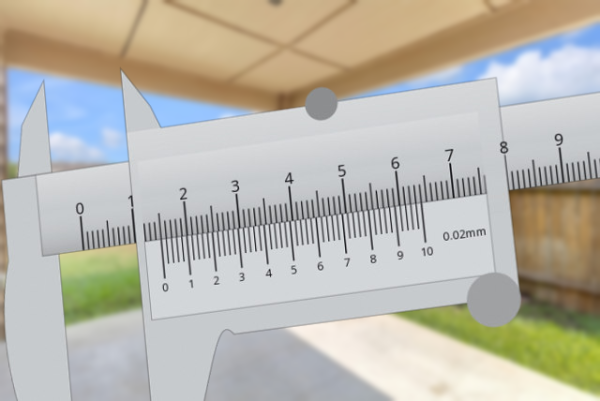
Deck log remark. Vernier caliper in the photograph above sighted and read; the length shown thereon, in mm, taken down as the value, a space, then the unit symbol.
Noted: 15.0 mm
